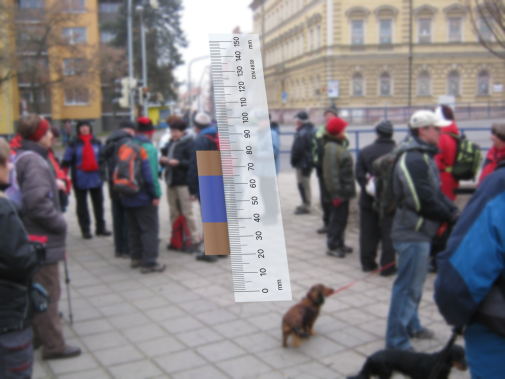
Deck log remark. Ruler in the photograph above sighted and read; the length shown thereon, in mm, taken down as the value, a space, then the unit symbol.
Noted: 60 mm
